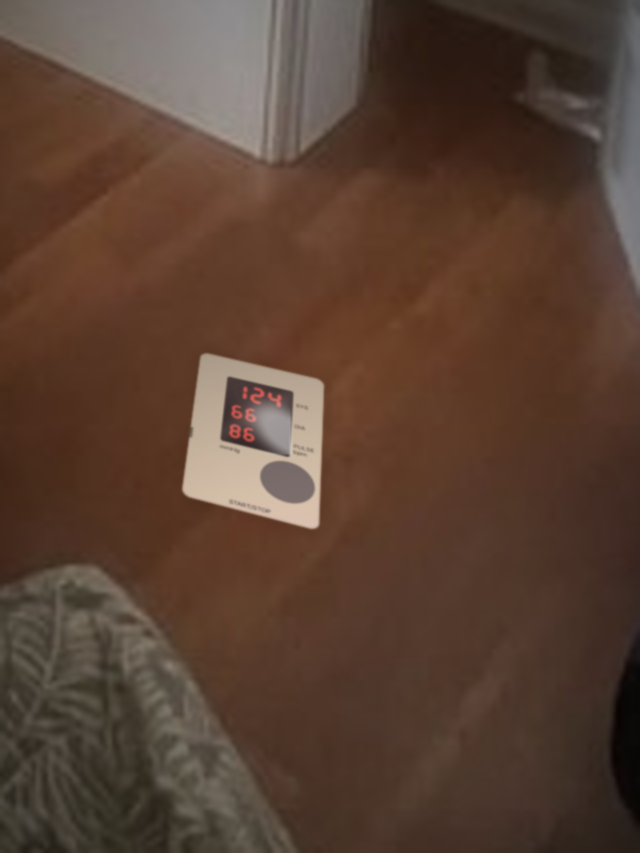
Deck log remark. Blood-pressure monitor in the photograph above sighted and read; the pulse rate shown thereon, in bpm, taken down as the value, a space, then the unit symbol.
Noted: 86 bpm
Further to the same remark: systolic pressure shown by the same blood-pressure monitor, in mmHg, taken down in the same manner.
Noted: 124 mmHg
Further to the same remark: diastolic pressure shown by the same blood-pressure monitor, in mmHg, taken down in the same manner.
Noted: 66 mmHg
